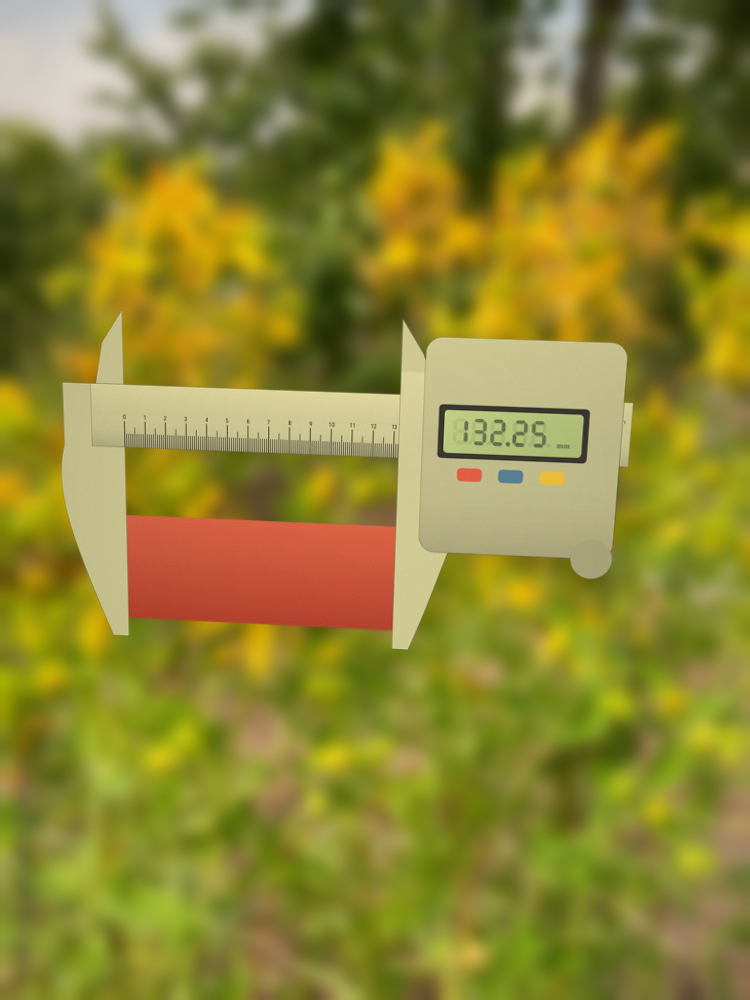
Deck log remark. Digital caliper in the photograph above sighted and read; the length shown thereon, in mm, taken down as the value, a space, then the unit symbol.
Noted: 132.25 mm
